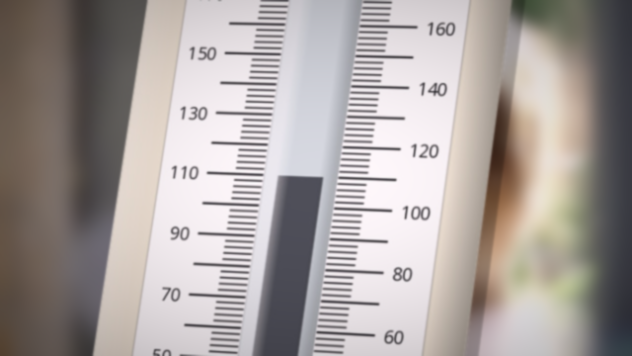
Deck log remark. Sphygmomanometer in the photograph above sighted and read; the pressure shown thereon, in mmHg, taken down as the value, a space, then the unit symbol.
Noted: 110 mmHg
